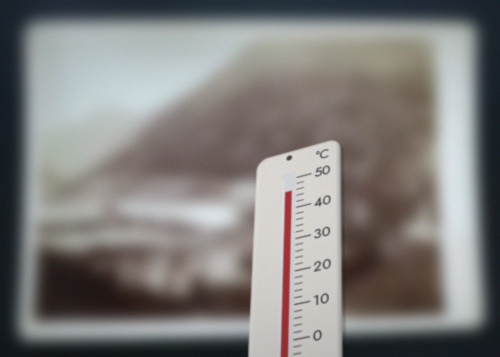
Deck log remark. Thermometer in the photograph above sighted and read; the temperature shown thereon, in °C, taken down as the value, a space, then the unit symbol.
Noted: 46 °C
